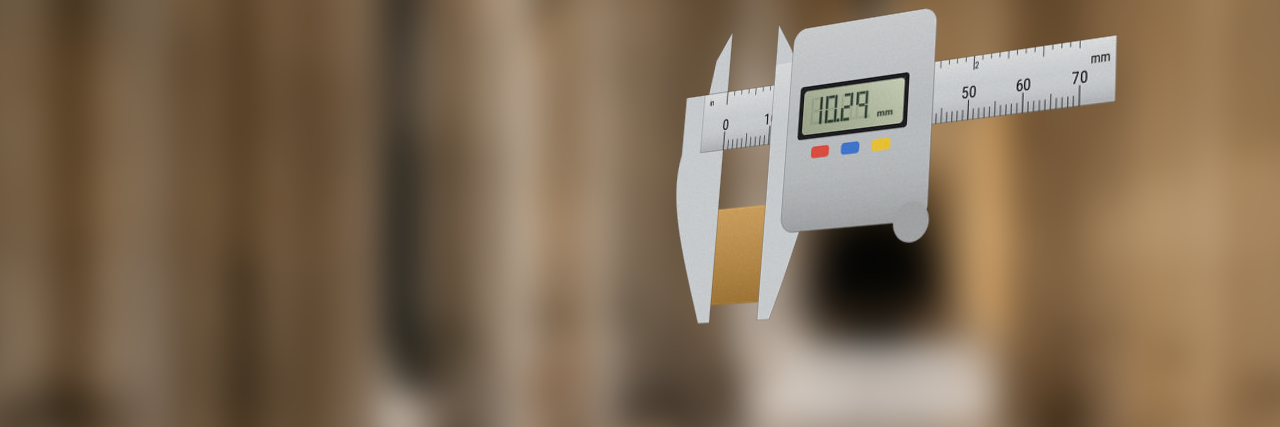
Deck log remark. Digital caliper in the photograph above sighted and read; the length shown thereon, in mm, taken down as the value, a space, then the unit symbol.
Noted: 10.29 mm
